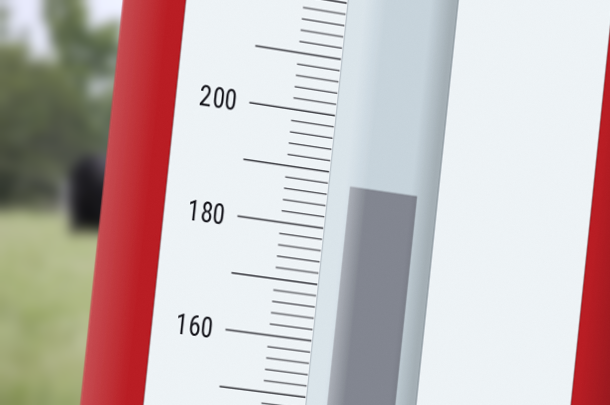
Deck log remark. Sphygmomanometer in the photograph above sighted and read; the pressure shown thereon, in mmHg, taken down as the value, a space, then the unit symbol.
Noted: 188 mmHg
